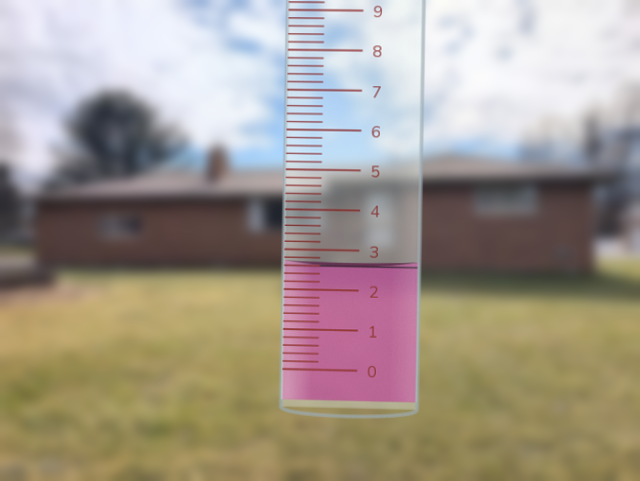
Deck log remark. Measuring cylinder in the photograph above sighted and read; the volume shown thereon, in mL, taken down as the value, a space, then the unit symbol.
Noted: 2.6 mL
